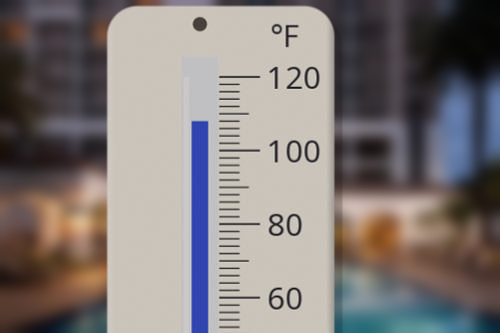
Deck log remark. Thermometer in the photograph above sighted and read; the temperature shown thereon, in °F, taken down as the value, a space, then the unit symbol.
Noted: 108 °F
